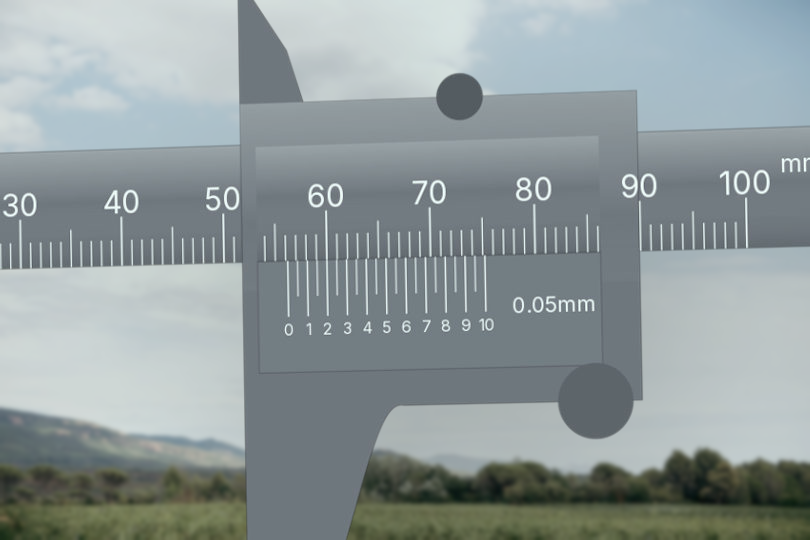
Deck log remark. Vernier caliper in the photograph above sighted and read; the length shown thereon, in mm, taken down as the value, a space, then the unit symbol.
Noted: 56.2 mm
